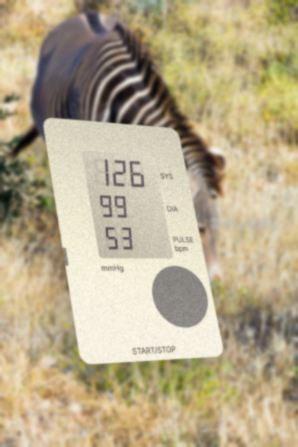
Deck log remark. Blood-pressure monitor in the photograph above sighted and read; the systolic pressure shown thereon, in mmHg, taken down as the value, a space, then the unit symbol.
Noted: 126 mmHg
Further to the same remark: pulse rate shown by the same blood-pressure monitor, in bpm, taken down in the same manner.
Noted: 53 bpm
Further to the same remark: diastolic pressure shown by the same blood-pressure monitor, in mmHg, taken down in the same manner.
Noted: 99 mmHg
